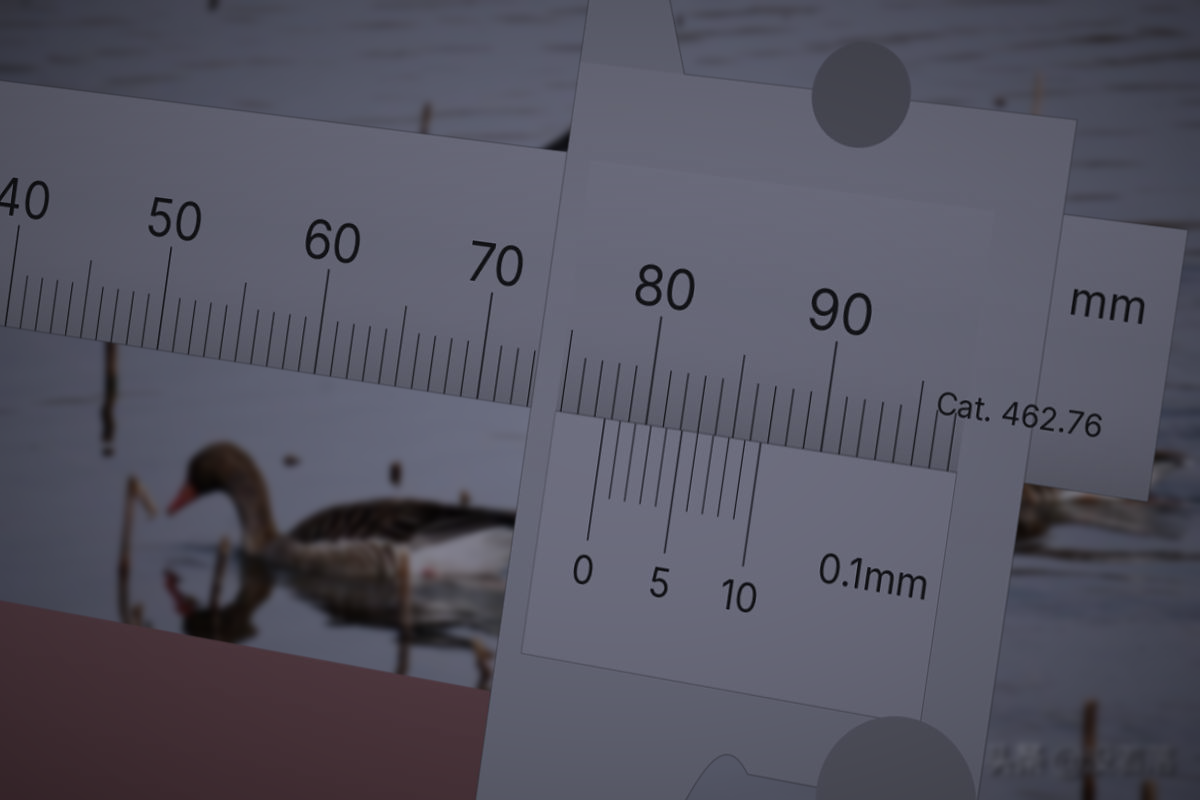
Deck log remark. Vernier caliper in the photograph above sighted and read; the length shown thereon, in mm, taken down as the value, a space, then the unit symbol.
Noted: 77.6 mm
